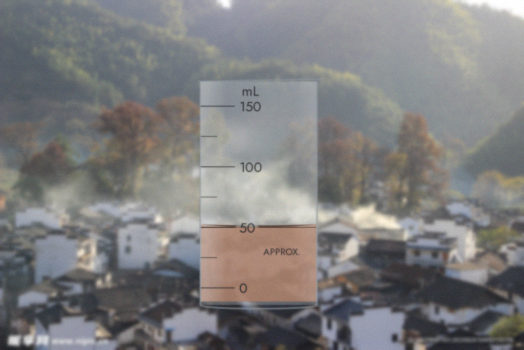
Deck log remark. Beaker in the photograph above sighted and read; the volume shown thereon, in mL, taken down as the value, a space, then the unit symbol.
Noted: 50 mL
